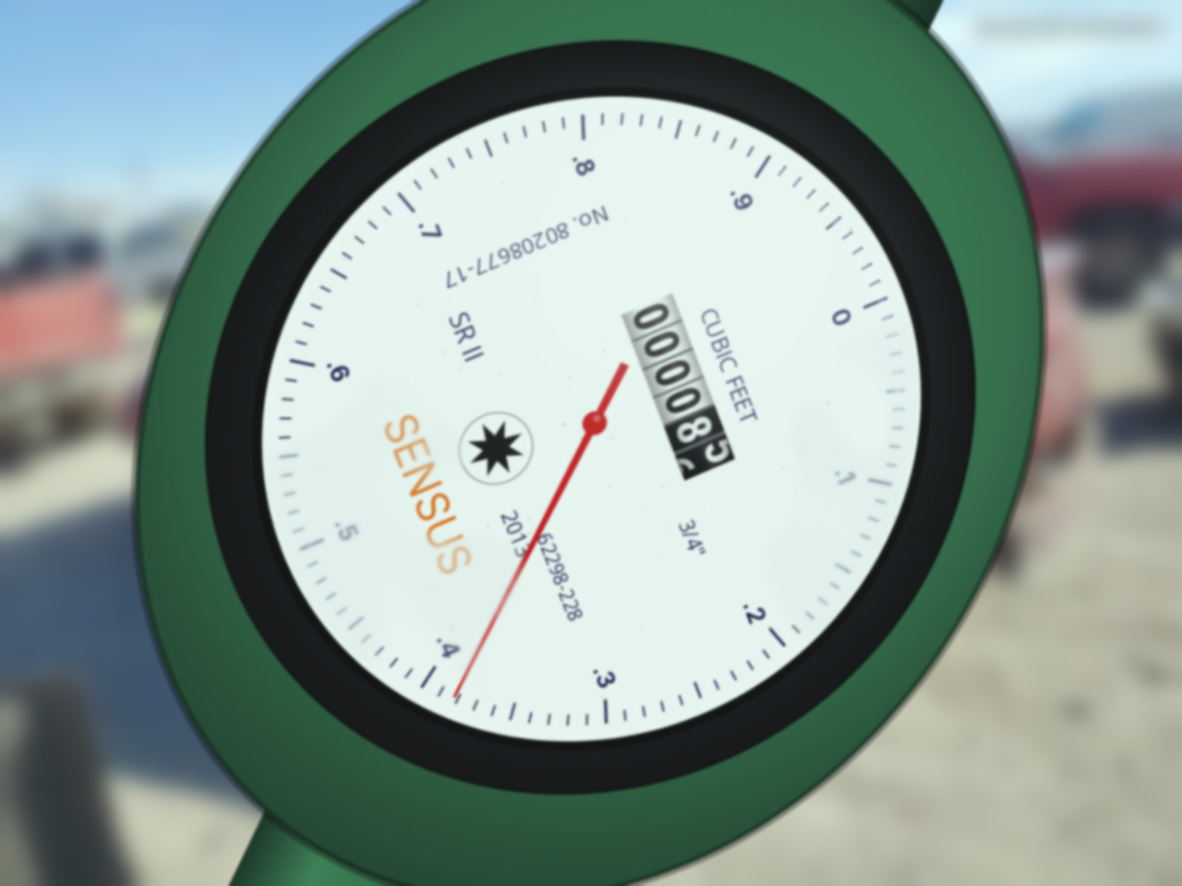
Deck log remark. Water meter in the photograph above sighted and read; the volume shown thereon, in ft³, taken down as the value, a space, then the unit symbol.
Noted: 85.38 ft³
